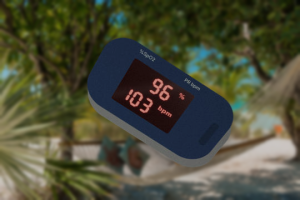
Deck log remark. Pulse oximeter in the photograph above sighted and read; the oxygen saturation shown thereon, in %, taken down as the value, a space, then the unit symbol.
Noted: 96 %
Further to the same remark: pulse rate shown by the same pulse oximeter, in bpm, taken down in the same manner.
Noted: 103 bpm
